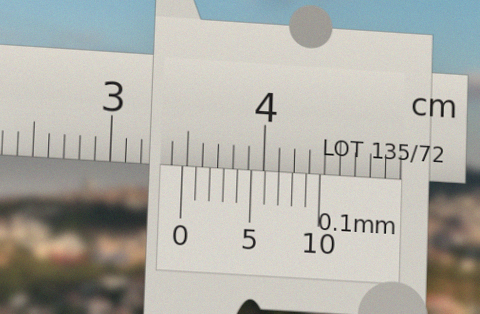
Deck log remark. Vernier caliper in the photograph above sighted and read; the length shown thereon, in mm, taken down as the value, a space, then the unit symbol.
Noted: 34.7 mm
